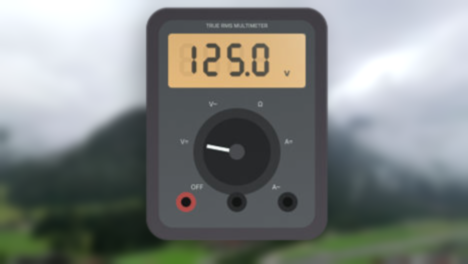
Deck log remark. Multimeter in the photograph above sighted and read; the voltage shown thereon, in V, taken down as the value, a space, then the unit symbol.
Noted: 125.0 V
